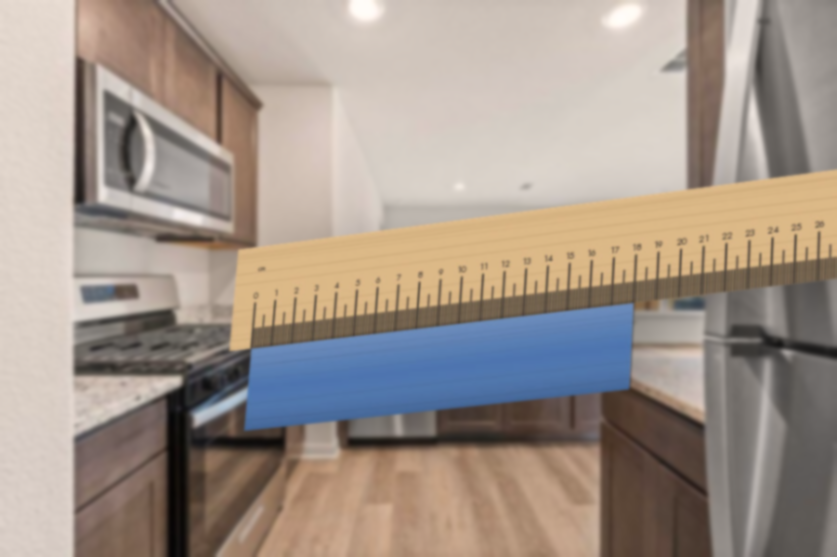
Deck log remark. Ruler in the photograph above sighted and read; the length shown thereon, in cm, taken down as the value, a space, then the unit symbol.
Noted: 18 cm
